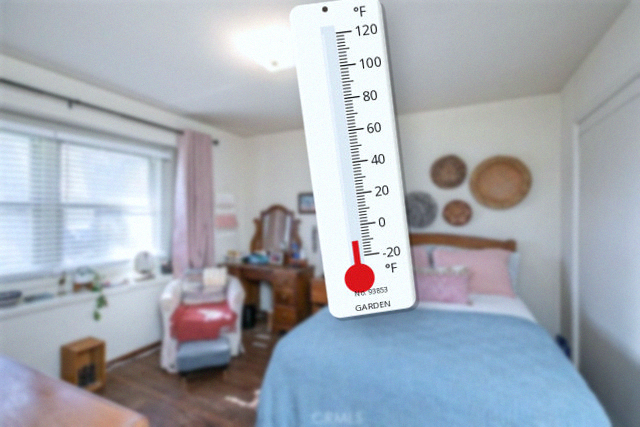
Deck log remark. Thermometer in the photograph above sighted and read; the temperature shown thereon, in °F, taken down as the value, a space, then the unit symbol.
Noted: -10 °F
